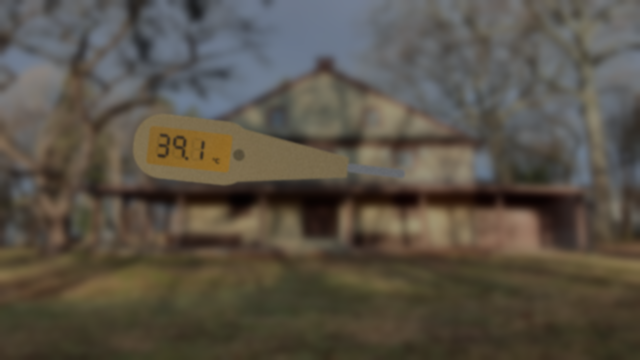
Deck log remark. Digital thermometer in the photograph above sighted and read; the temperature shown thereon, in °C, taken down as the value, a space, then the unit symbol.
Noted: 39.1 °C
